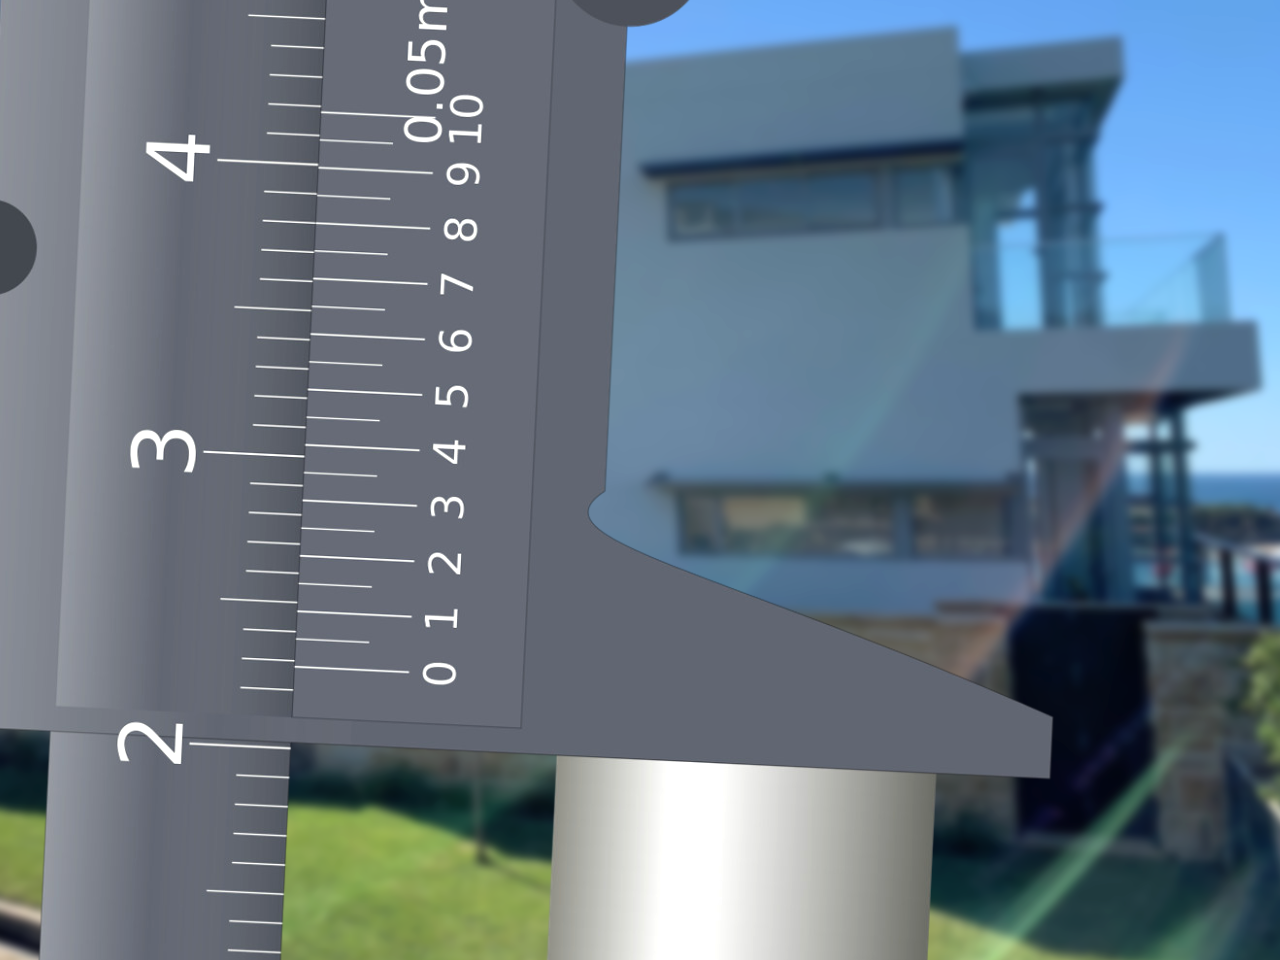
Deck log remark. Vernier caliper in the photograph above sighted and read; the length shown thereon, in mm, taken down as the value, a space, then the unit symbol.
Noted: 22.80 mm
